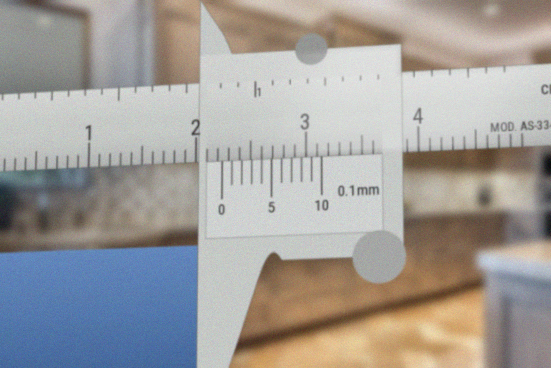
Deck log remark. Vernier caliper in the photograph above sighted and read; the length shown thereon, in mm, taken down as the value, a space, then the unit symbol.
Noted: 22.4 mm
